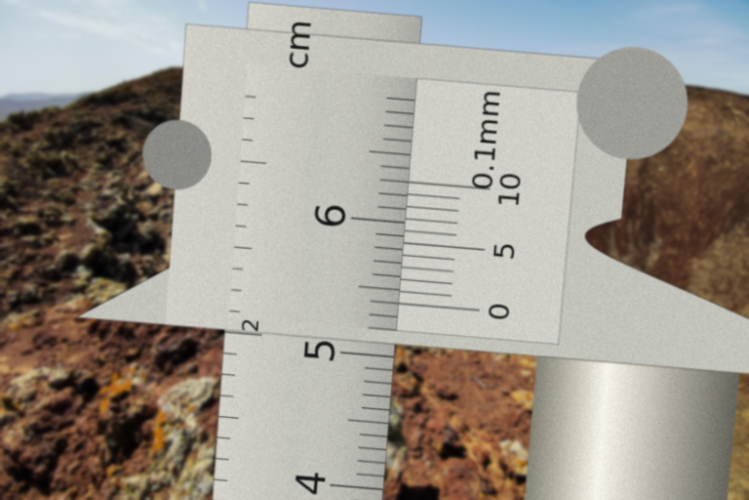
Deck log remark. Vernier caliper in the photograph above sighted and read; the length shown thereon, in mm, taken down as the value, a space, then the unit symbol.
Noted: 54.0 mm
